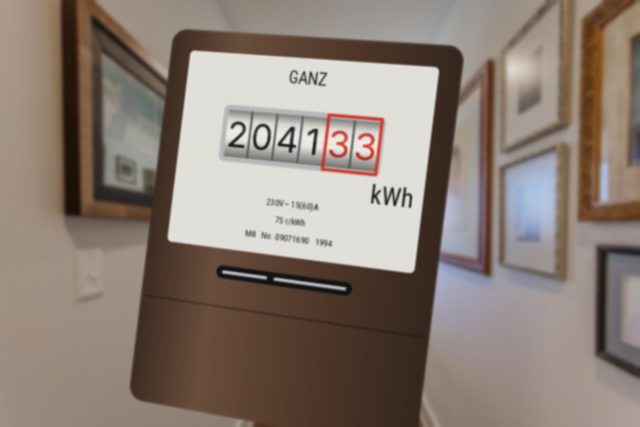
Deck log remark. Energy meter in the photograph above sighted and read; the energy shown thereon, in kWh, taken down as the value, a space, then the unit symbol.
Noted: 2041.33 kWh
